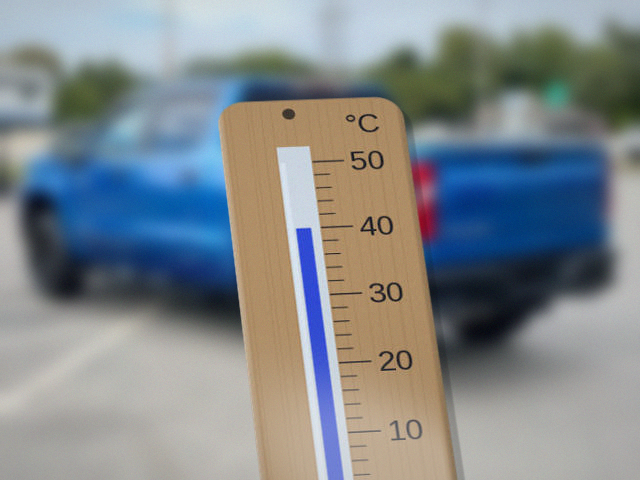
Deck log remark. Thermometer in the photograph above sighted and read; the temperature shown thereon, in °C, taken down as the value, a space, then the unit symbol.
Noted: 40 °C
